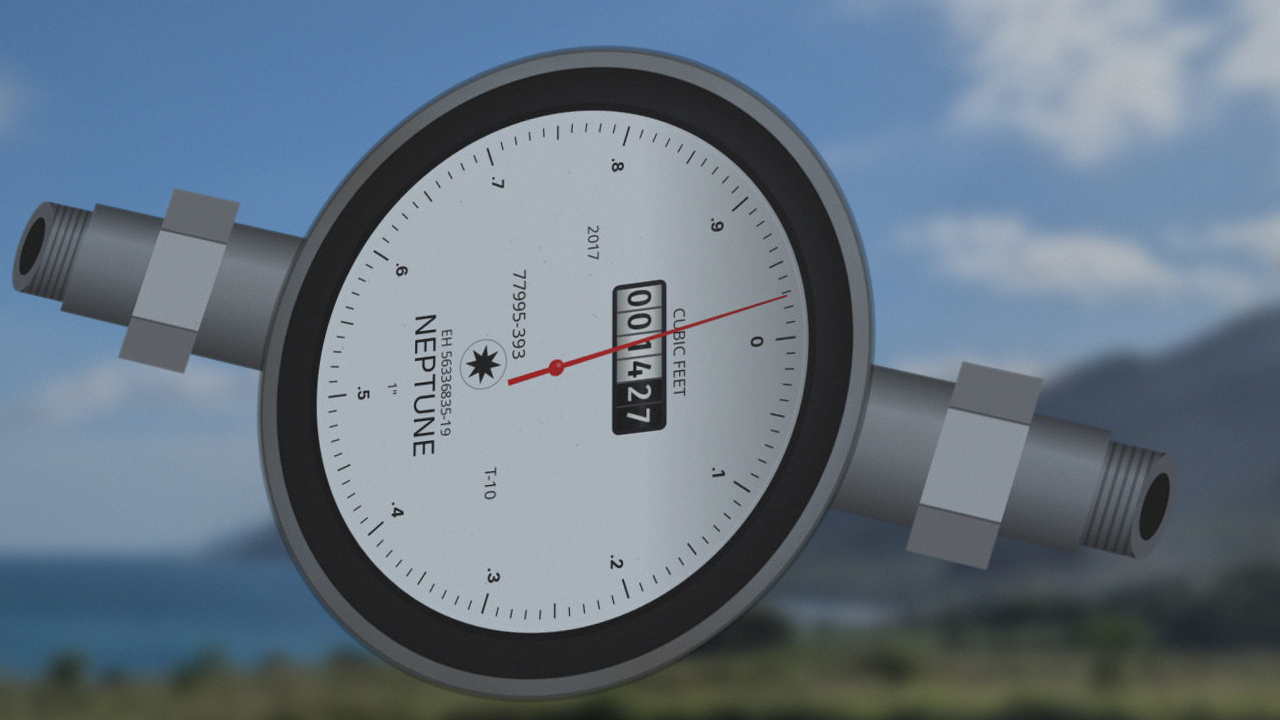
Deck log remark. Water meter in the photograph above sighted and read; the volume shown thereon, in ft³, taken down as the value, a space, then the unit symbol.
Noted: 1426.97 ft³
